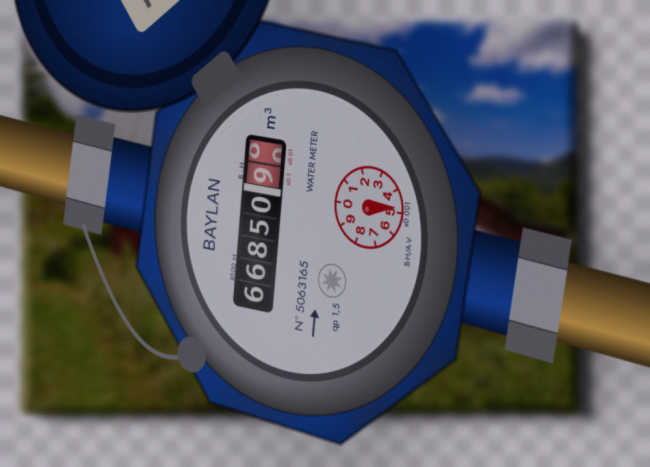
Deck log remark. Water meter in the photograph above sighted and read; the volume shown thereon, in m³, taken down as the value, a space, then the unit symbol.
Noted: 66850.984 m³
